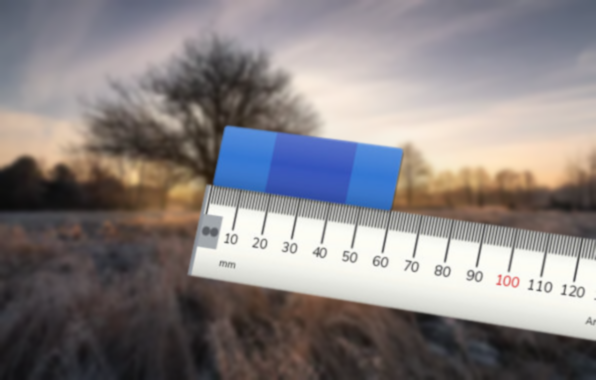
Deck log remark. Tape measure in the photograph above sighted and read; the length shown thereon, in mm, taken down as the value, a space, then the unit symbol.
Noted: 60 mm
